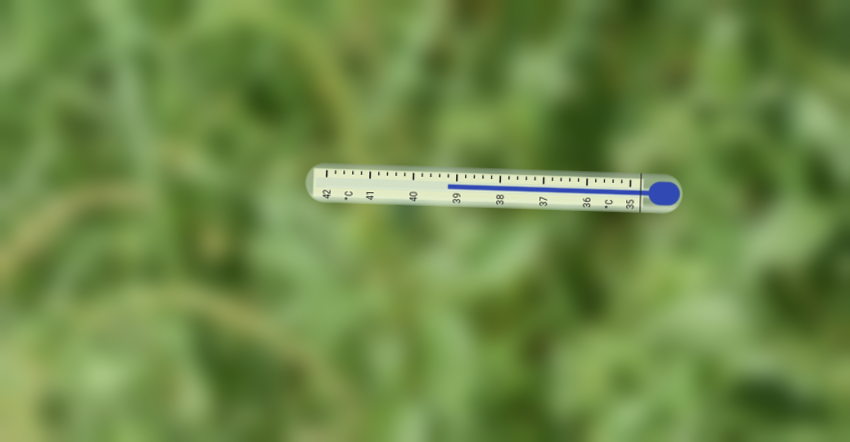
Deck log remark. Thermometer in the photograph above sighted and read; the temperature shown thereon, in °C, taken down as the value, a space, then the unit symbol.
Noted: 39.2 °C
